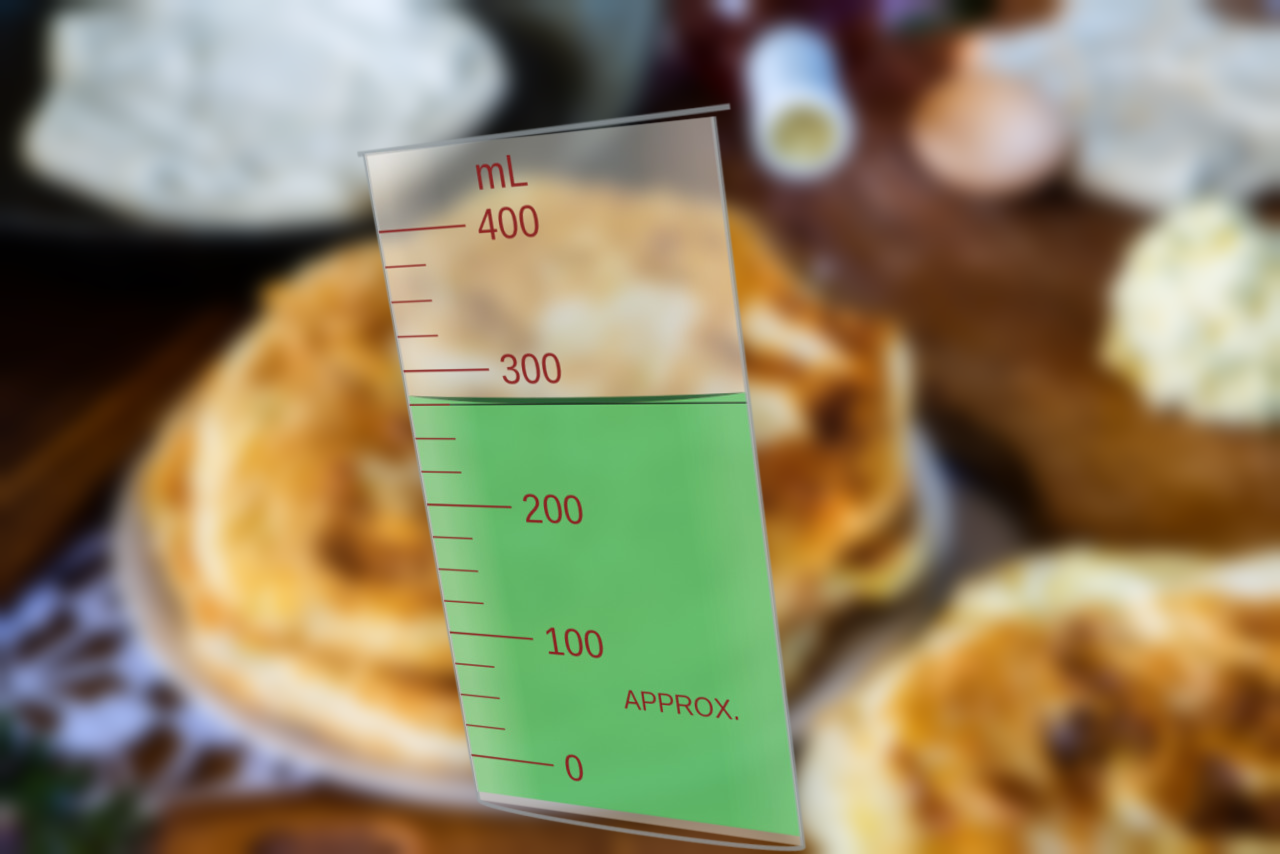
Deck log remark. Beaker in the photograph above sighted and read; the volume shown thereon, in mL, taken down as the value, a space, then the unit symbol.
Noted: 275 mL
